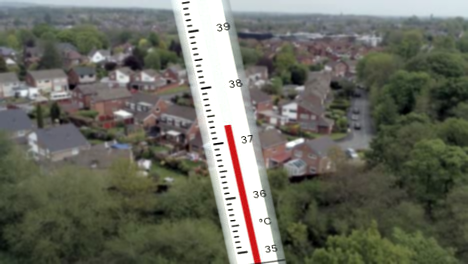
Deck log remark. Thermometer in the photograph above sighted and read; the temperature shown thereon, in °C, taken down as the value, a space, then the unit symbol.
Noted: 37.3 °C
